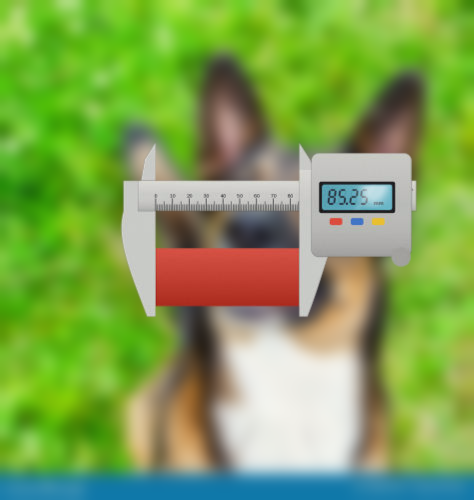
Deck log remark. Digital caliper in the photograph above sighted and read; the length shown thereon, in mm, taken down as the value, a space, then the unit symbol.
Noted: 85.25 mm
